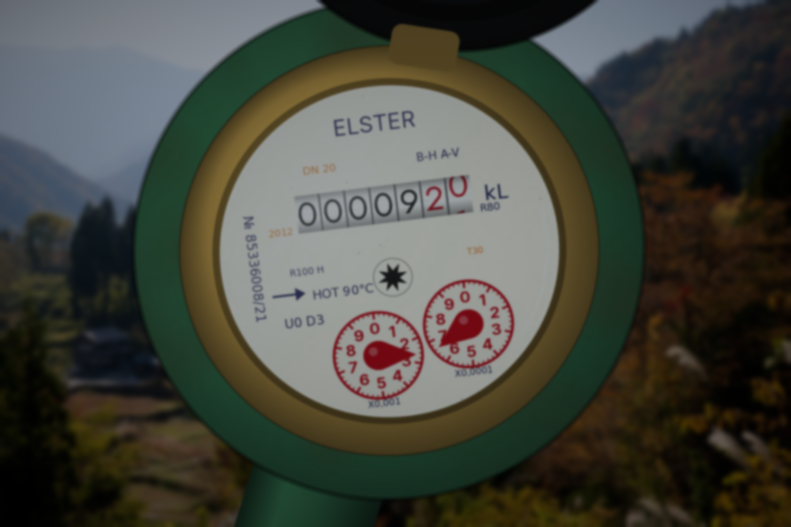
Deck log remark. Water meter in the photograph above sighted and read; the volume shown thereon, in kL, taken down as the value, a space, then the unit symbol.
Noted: 9.2026 kL
